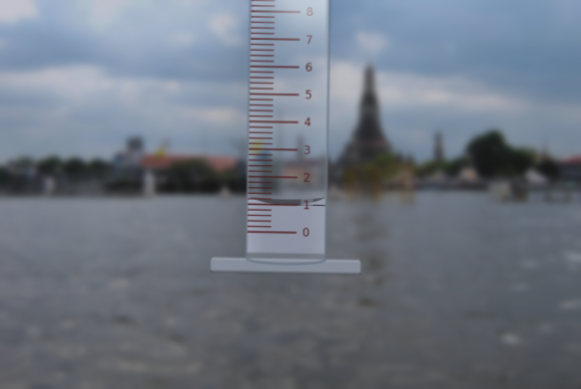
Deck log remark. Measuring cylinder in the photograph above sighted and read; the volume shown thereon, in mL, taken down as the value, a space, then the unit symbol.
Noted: 1 mL
